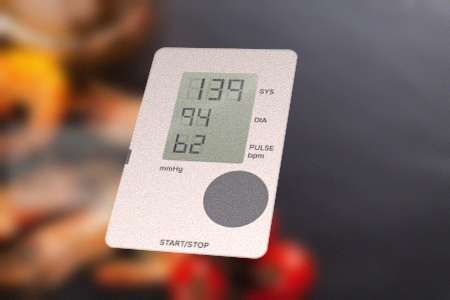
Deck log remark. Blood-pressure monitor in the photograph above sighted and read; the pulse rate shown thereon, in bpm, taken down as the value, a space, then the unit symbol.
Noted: 62 bpm
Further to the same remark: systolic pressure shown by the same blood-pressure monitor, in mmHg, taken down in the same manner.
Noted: 139 mmHg
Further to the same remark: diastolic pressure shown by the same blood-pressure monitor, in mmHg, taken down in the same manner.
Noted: 94 mmHg
